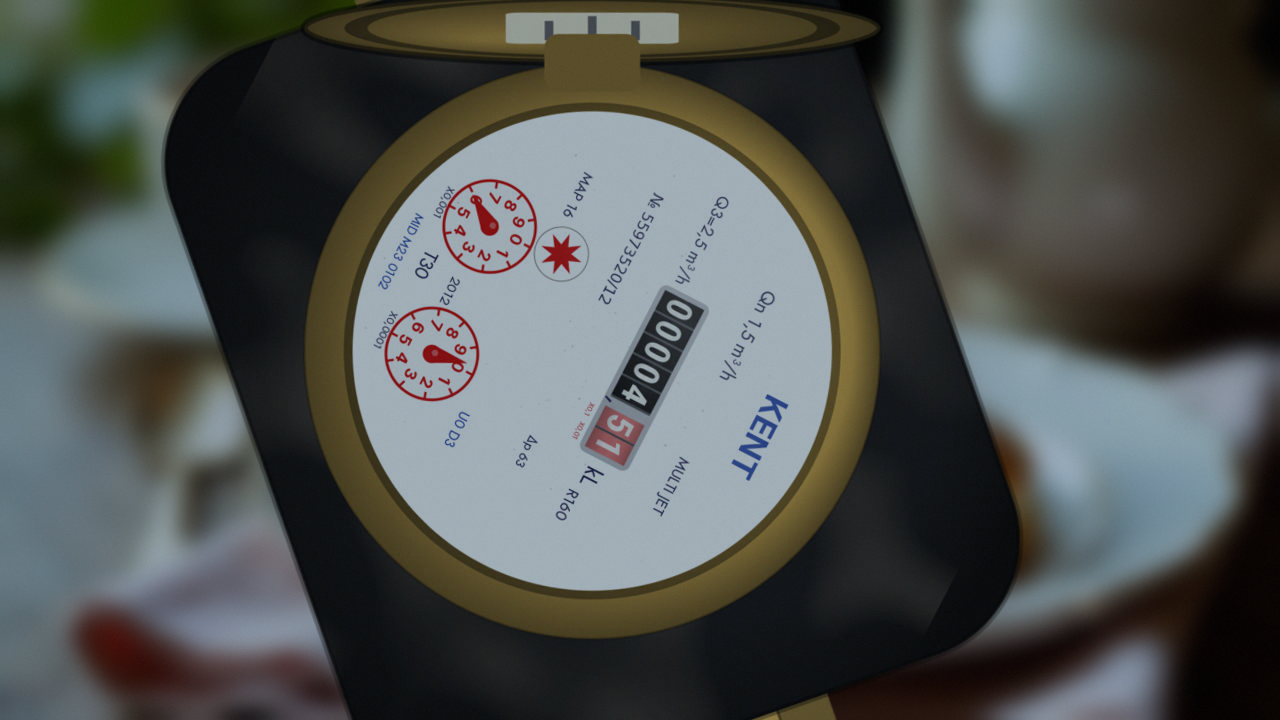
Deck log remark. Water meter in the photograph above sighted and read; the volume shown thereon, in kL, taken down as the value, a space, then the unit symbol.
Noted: 4.5159 kL
